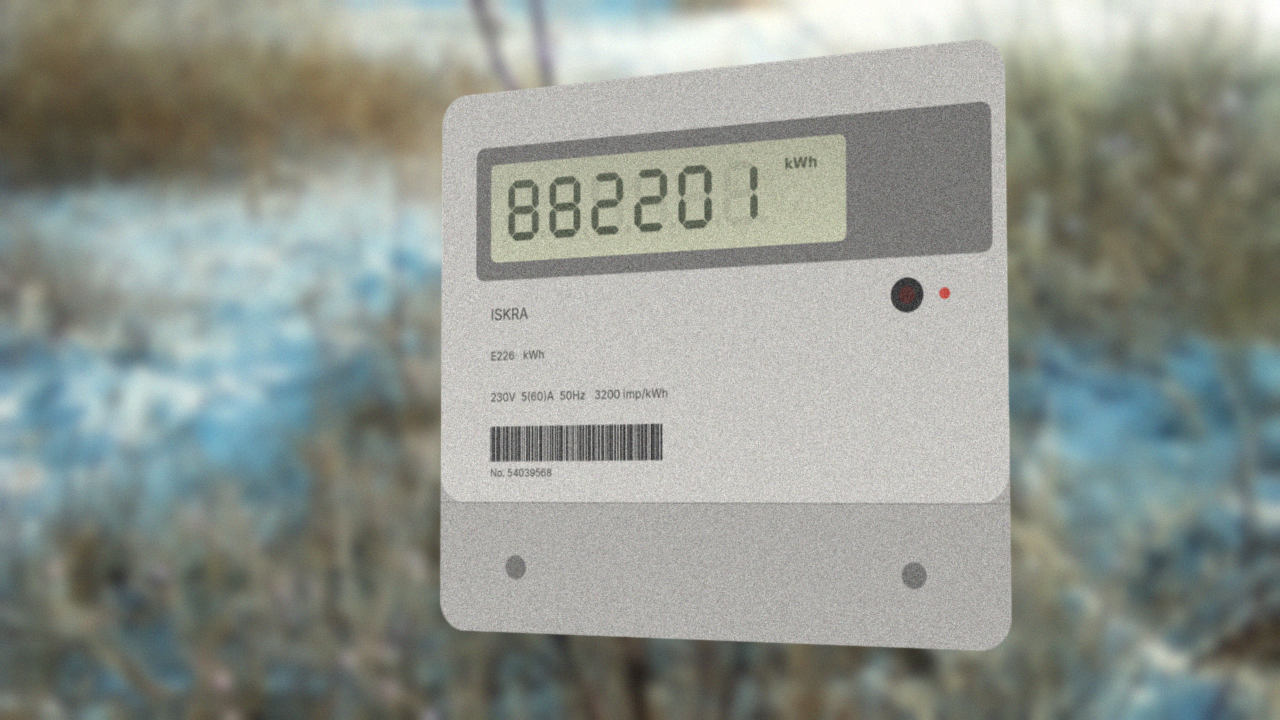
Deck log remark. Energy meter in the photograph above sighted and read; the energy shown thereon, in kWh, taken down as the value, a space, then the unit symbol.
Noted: 882201 kWh
